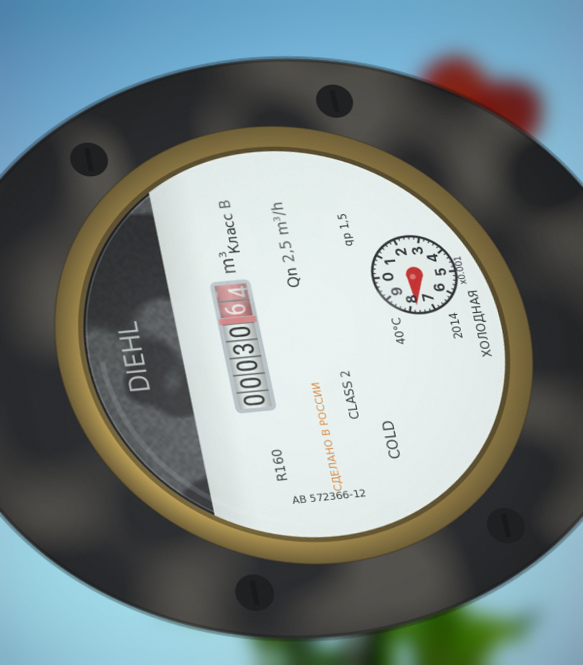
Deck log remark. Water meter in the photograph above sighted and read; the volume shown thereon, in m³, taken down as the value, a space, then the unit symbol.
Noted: 30.637 m³
